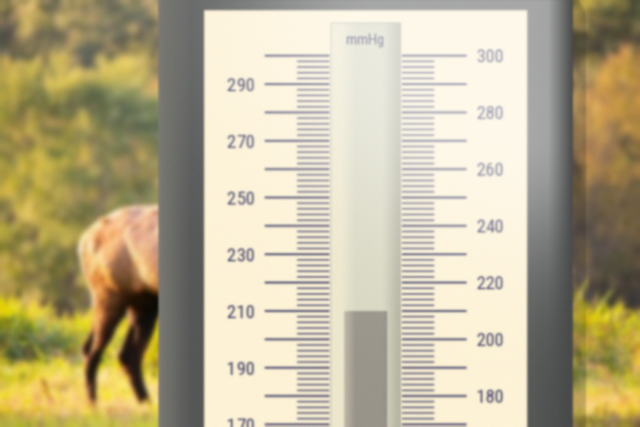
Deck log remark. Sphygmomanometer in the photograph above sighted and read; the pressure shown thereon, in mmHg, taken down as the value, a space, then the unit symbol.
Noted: 210 mmHg
